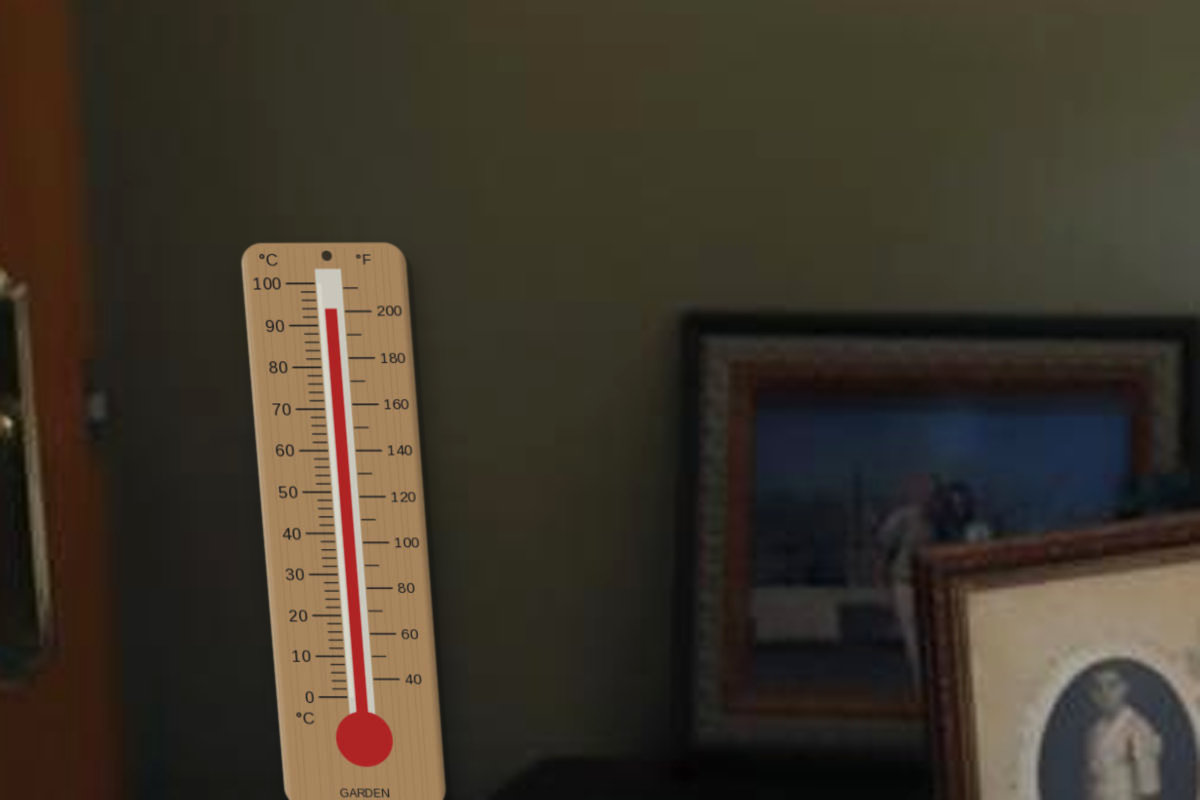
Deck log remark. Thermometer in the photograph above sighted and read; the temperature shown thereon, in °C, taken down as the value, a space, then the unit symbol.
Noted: 94 °C
